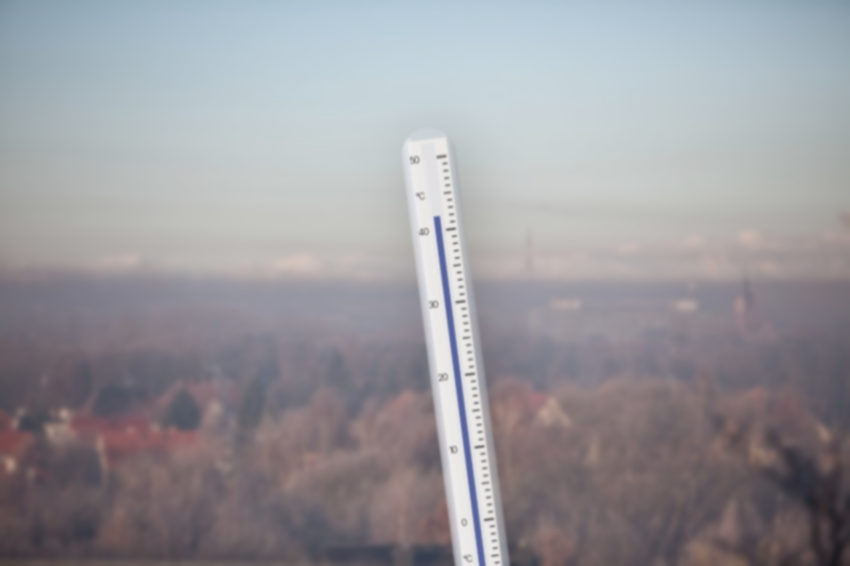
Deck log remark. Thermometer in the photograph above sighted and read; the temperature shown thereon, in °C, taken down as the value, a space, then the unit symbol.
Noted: 42 °C
